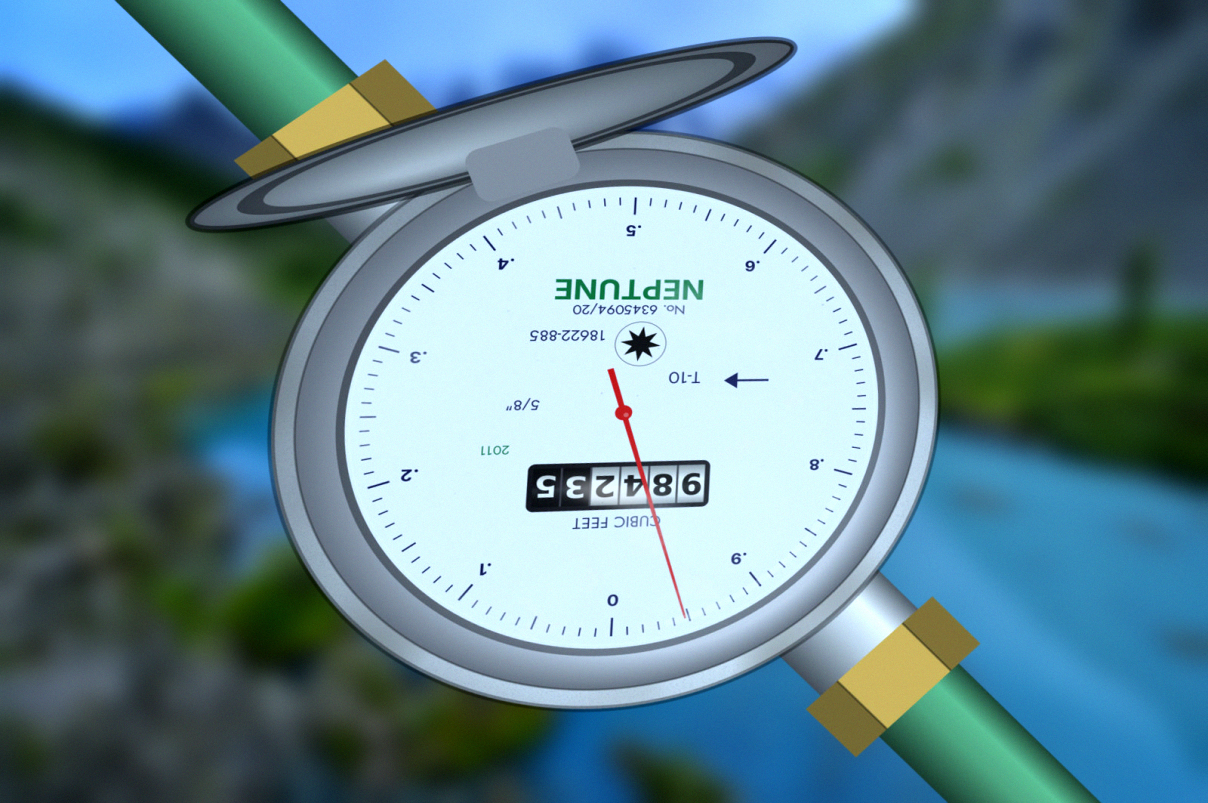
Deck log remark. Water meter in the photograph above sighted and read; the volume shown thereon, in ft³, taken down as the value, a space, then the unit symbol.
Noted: 984234.95 ft³
